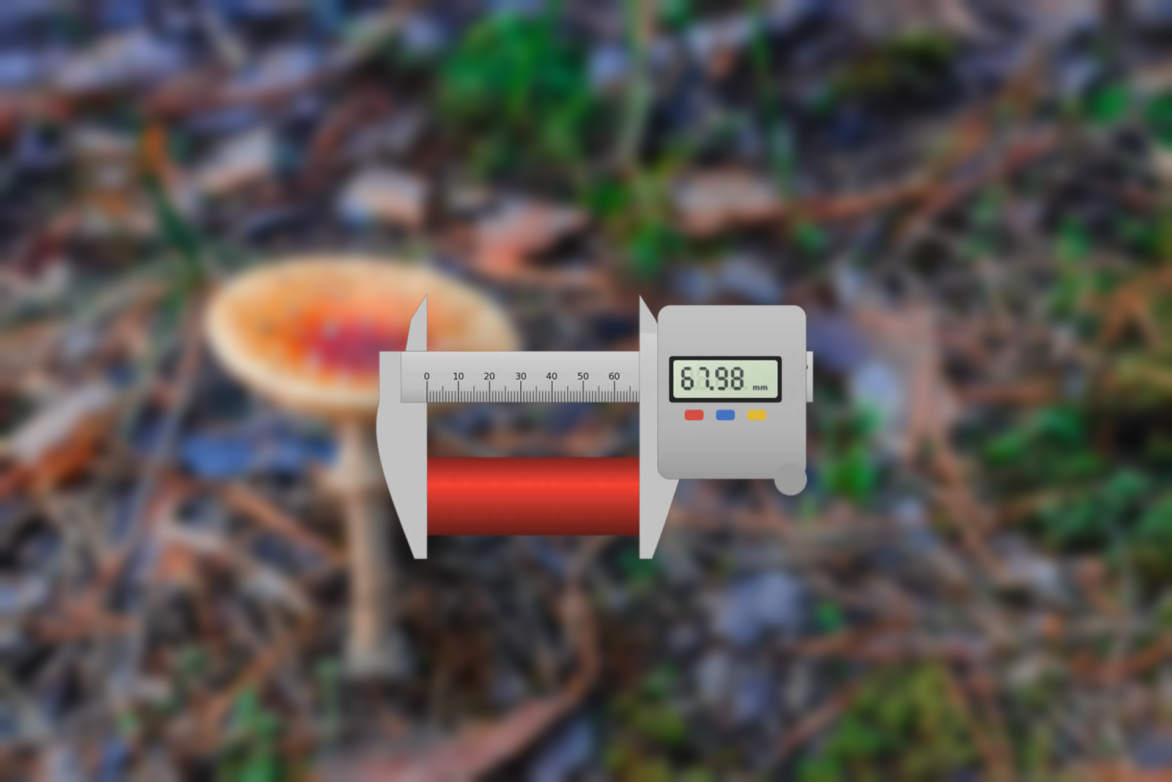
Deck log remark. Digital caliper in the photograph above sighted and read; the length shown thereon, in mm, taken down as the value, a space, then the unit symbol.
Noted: 67.98 mm
